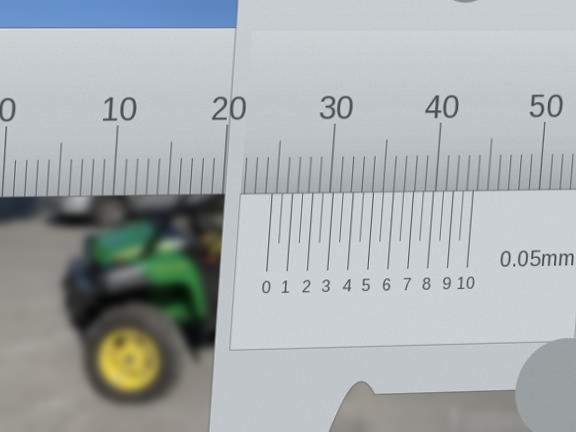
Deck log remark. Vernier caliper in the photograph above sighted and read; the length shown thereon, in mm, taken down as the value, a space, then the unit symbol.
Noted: 24.6 mm
